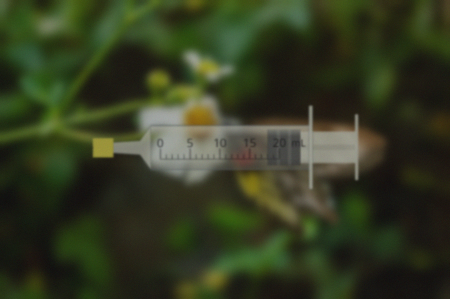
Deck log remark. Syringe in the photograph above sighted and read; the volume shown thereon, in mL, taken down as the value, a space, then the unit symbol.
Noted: 18 mL
